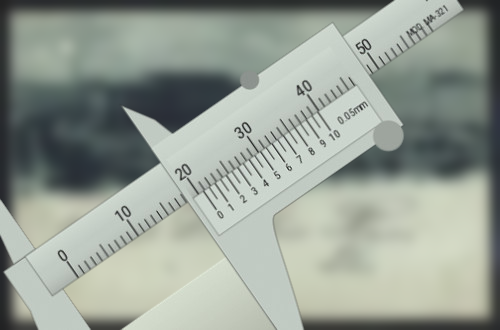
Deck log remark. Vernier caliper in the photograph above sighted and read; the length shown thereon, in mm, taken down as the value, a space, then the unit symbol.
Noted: 20.8 mm
